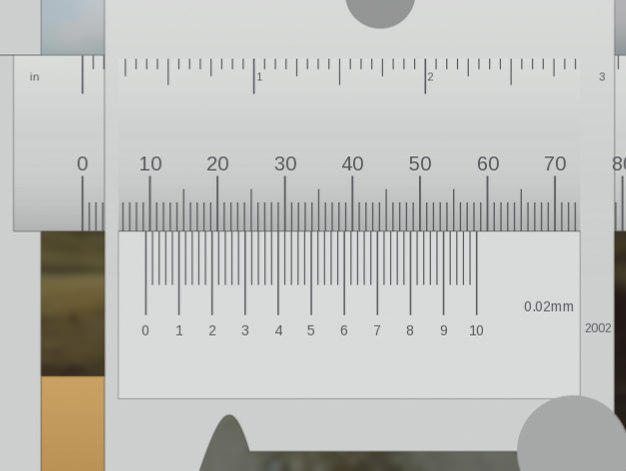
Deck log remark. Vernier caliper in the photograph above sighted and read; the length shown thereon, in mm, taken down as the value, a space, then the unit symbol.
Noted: 9.4 mm
